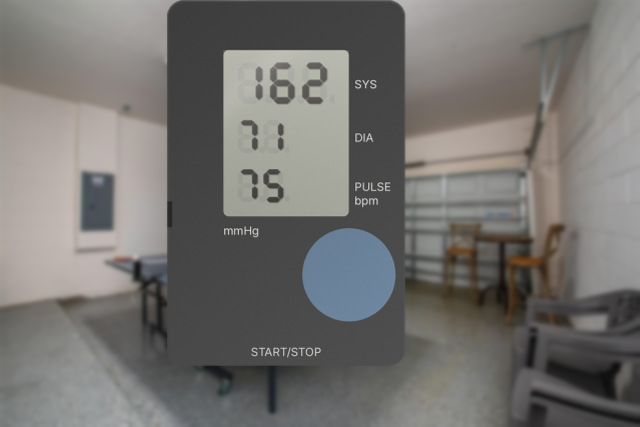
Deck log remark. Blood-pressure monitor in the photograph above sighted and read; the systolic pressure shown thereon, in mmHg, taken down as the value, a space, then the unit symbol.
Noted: 162 mmHg
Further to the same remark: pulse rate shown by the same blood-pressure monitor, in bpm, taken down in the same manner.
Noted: 75 bpm
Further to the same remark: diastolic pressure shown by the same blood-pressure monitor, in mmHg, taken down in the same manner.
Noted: 71 mmHg
